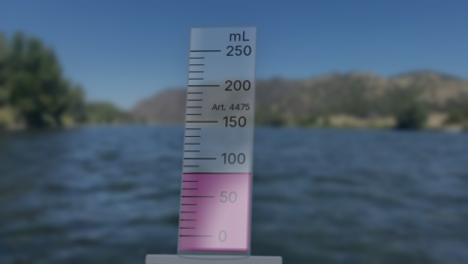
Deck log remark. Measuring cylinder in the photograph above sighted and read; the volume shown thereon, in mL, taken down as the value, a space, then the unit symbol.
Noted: 80 mL
